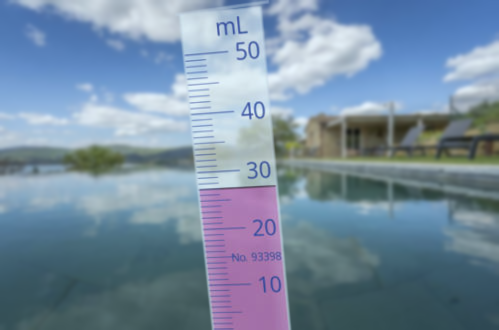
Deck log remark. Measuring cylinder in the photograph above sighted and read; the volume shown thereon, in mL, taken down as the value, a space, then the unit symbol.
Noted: 27 mL
